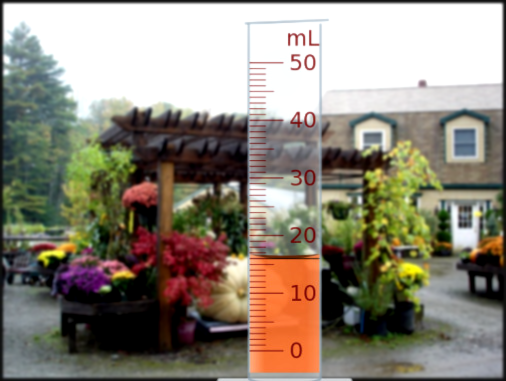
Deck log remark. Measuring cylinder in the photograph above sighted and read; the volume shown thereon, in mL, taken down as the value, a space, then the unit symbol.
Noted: 16 mL
